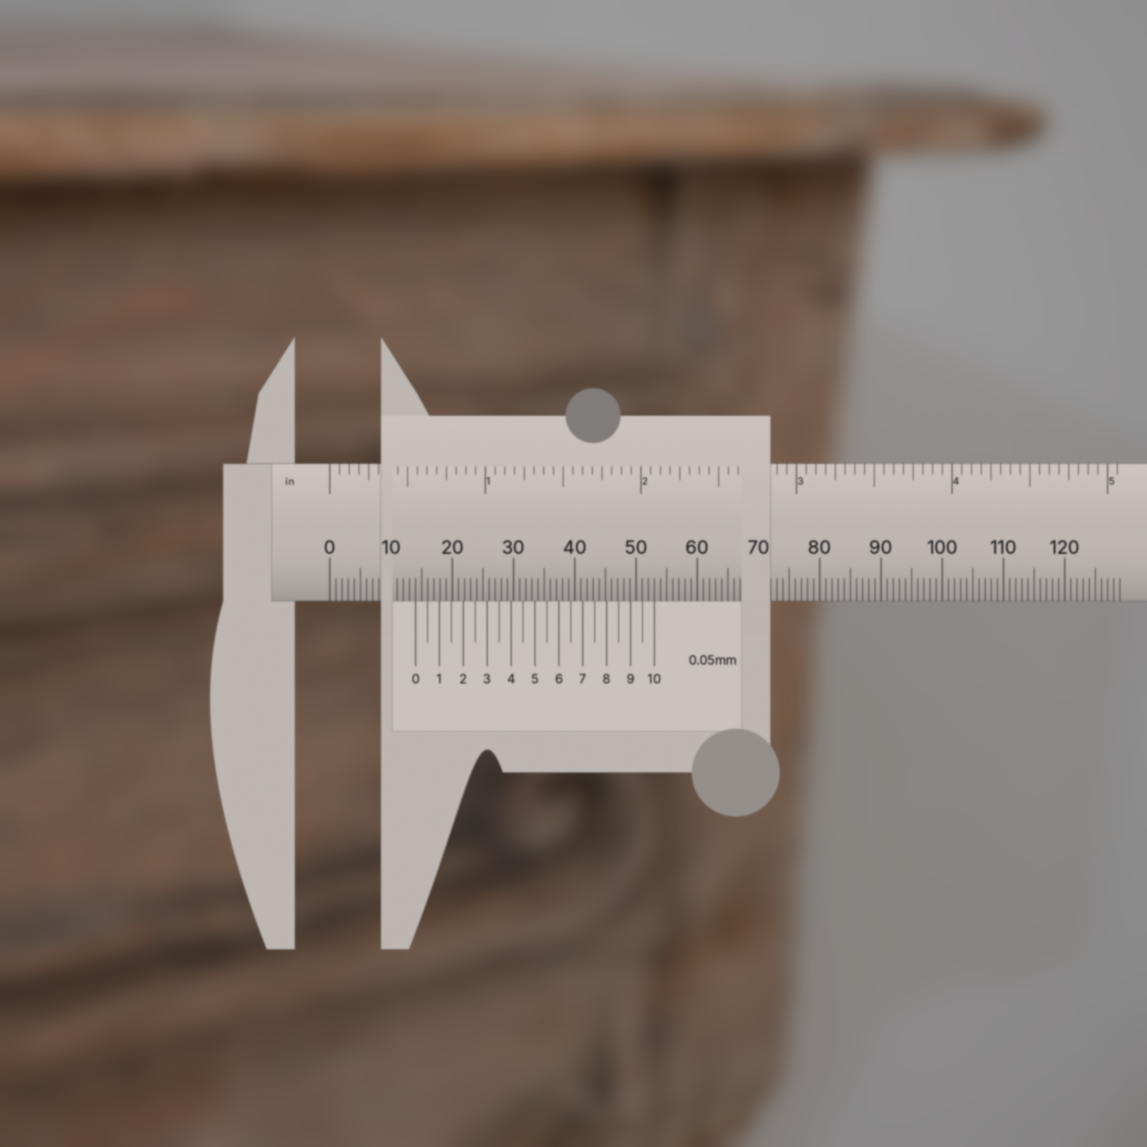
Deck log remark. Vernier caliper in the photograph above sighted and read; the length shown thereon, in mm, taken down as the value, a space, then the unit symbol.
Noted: 14.0 mm
